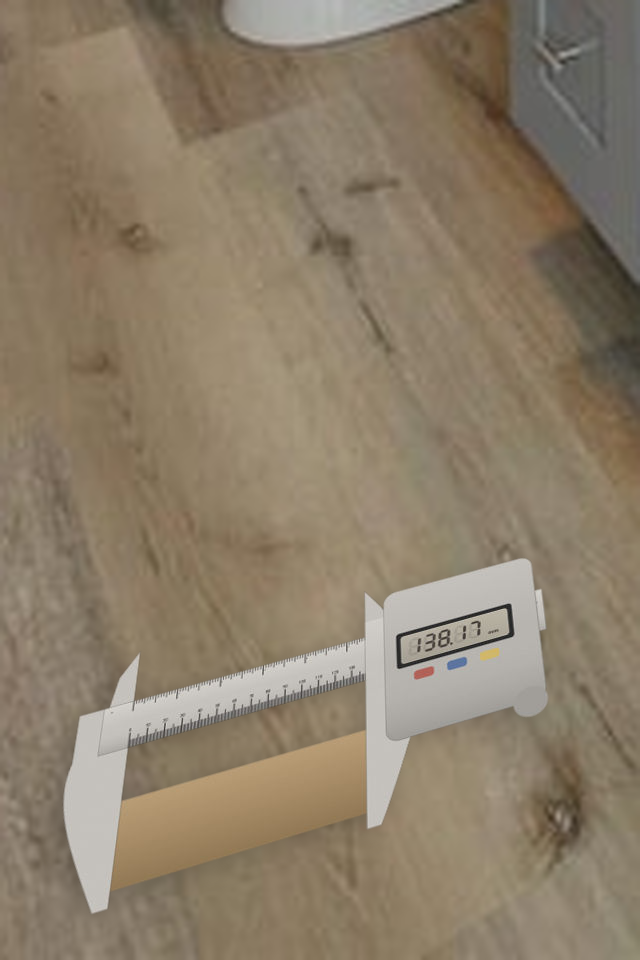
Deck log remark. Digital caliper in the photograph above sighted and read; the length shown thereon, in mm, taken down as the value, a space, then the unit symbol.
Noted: 138.17 mm
